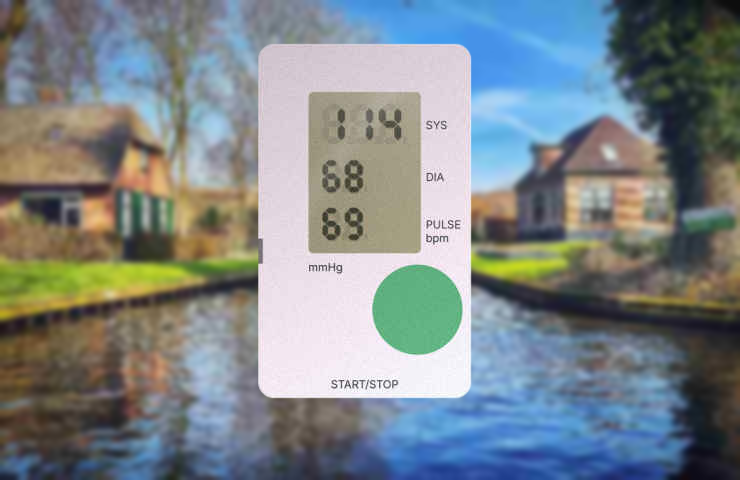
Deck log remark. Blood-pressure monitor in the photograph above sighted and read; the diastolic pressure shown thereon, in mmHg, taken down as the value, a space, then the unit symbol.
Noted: 68 mmHg
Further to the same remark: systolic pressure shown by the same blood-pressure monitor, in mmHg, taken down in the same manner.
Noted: 114 mmHg
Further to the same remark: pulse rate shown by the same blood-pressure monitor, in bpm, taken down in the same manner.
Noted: 69 bpm
